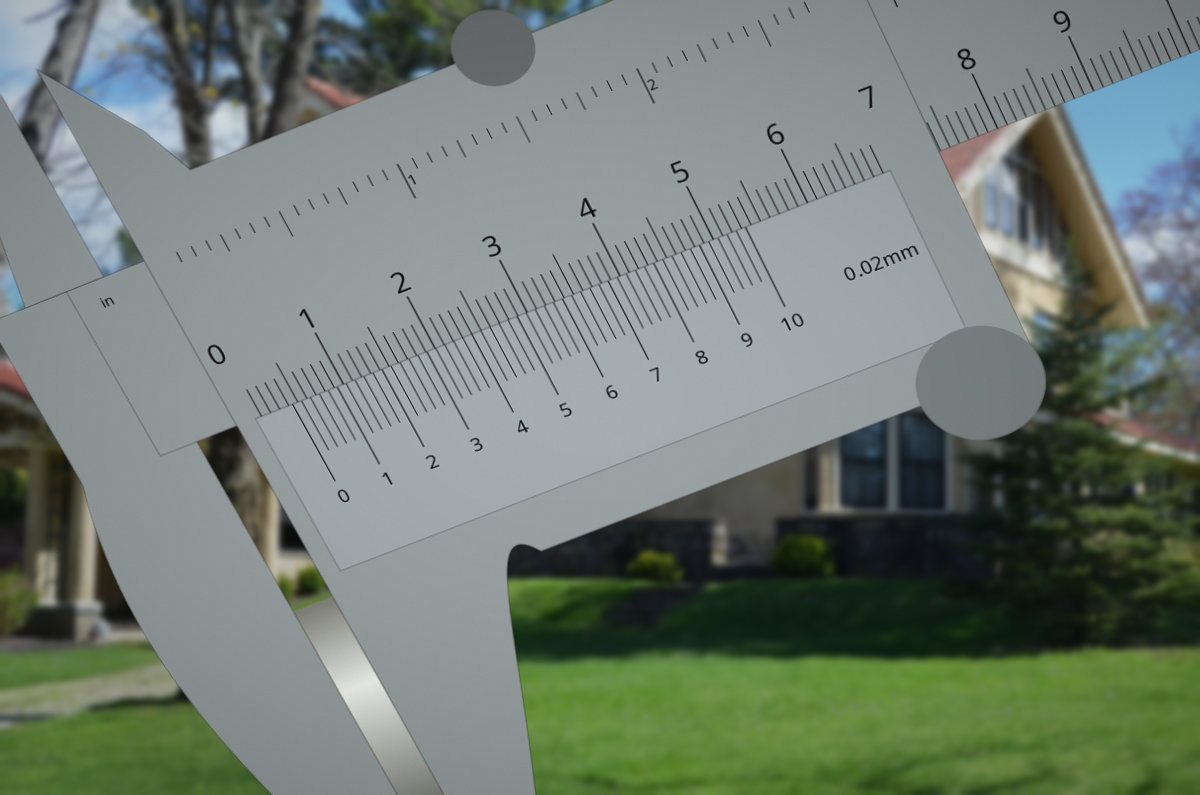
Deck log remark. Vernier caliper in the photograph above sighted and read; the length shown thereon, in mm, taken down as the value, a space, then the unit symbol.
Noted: 4.4 mm
